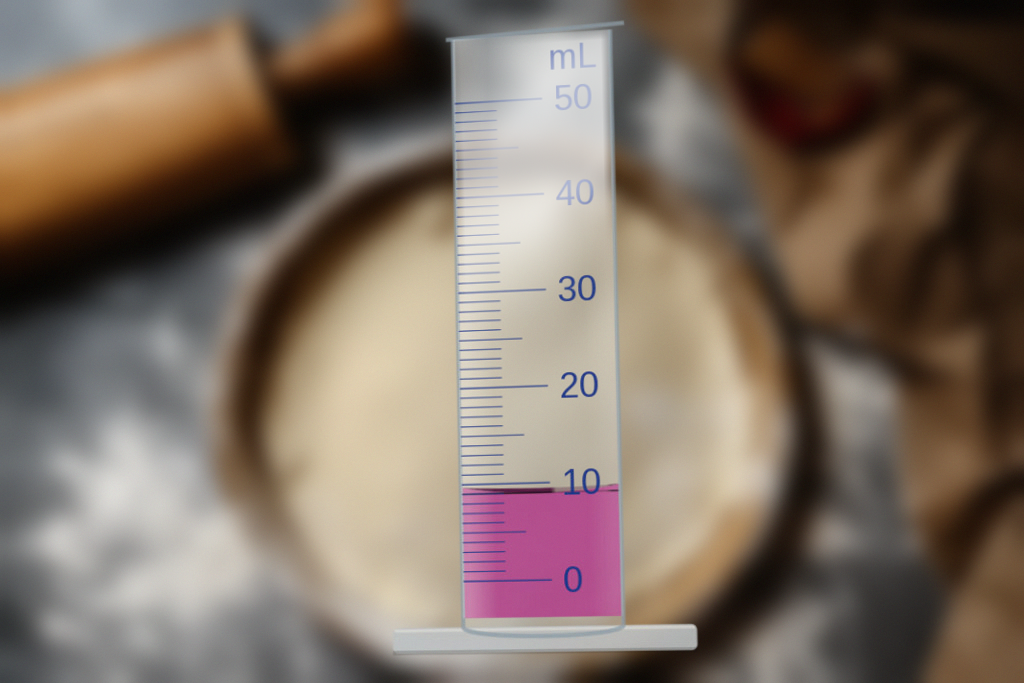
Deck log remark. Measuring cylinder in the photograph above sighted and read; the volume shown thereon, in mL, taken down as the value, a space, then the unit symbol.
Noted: 9 mL
